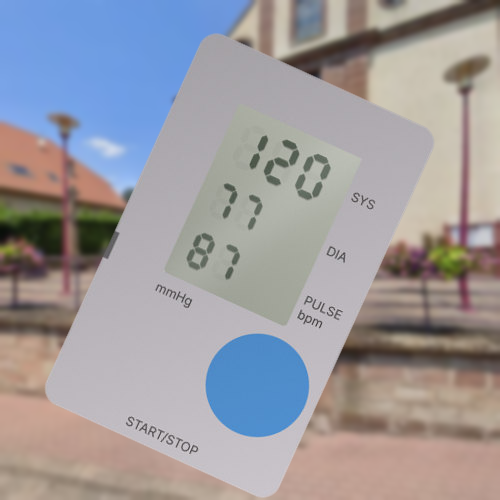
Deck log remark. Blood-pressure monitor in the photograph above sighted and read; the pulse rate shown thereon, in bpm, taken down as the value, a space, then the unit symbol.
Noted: 87 bpm
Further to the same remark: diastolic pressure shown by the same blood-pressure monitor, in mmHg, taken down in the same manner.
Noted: 77 mmHg
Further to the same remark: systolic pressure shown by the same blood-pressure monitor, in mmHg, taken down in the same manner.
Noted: 120 mmHg
